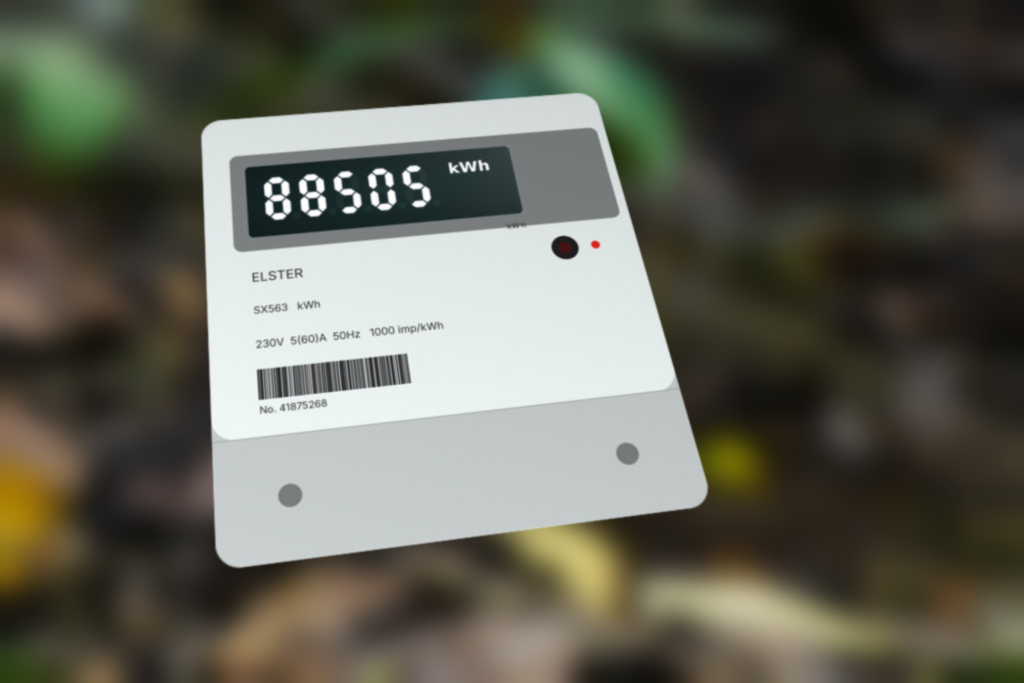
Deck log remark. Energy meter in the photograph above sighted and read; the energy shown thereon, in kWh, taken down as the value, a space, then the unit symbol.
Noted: 88505 kWh
